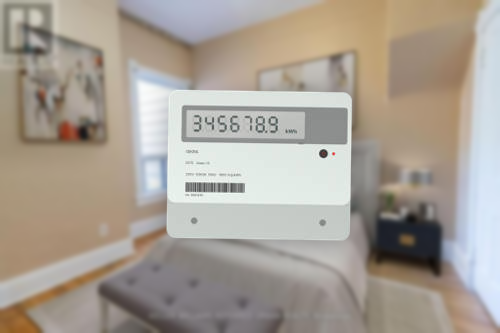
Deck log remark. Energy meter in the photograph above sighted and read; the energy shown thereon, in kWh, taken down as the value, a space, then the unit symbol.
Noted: 345678.9 kWh
